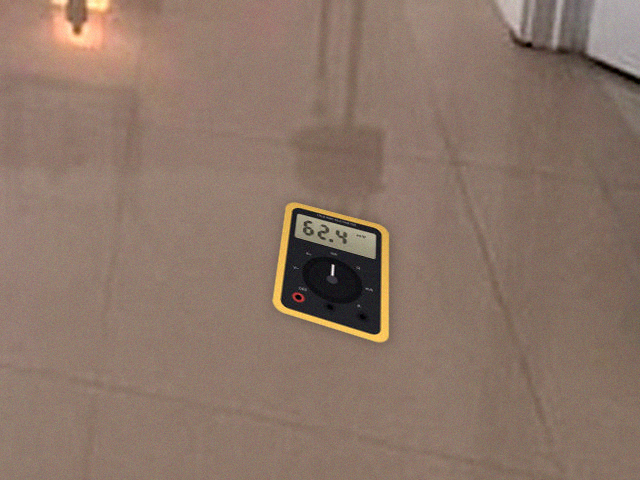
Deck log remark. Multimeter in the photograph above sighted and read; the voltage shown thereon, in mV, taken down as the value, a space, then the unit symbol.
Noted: 62.4 mV
